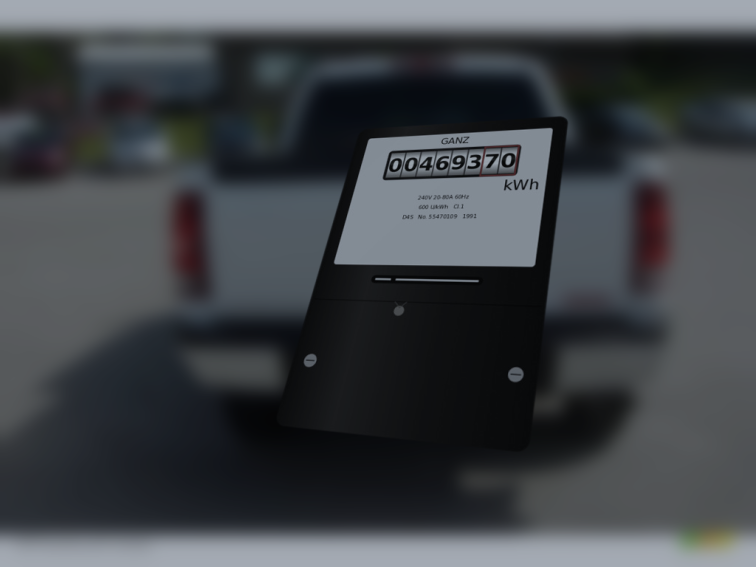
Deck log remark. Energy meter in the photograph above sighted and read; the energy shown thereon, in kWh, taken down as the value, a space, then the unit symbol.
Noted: 4693.70 kWh
